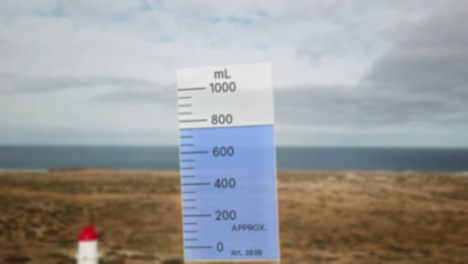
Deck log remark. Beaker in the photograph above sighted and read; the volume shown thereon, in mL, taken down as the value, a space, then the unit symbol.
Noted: 750 mL
